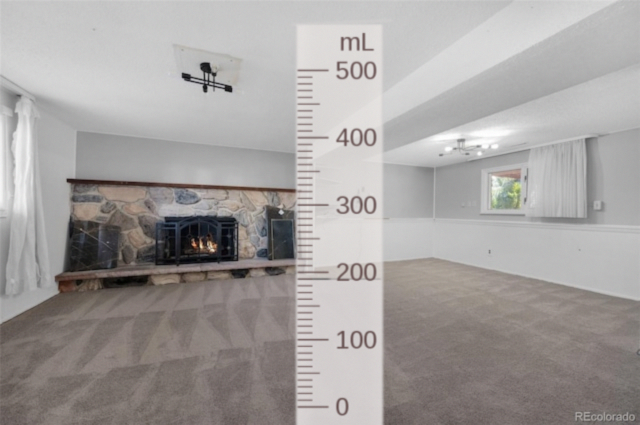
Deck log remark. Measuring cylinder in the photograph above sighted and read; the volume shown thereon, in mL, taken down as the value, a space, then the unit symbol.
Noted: 190 mL
